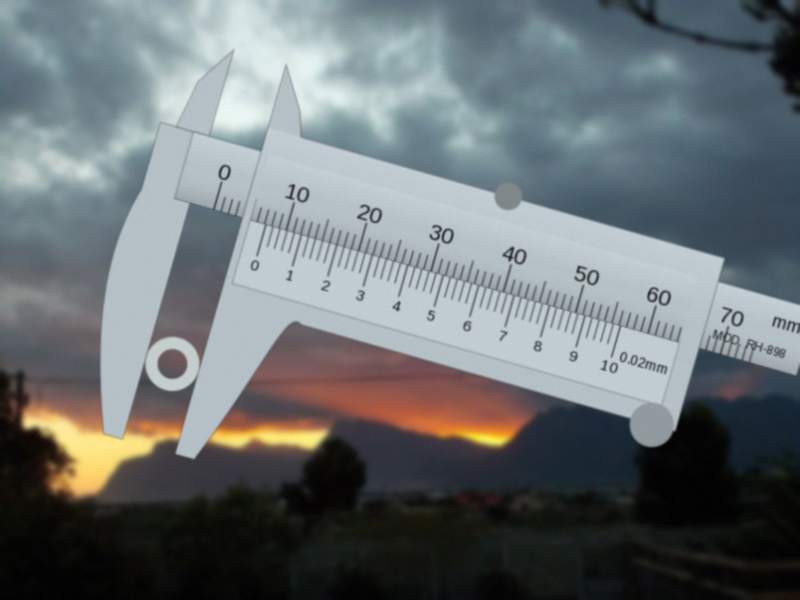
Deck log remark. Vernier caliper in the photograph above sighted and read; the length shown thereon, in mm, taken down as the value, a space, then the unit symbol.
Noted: 7.2 mm
